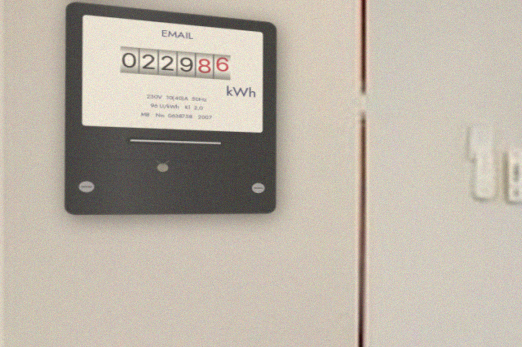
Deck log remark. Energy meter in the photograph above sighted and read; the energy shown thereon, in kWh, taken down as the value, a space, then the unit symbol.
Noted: 229.86 kWh
